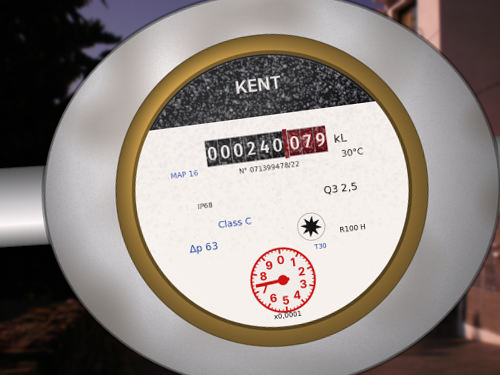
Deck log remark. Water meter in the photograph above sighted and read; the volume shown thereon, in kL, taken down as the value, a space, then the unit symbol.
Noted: 240.0797 kL
